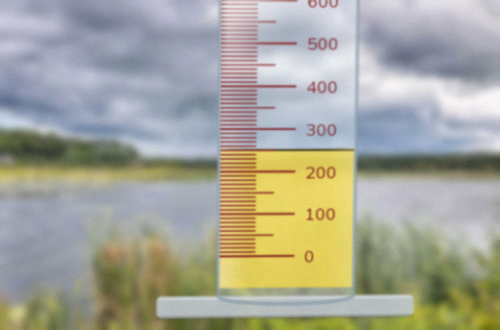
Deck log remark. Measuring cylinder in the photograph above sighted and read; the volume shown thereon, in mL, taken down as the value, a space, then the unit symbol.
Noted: 250 mL
